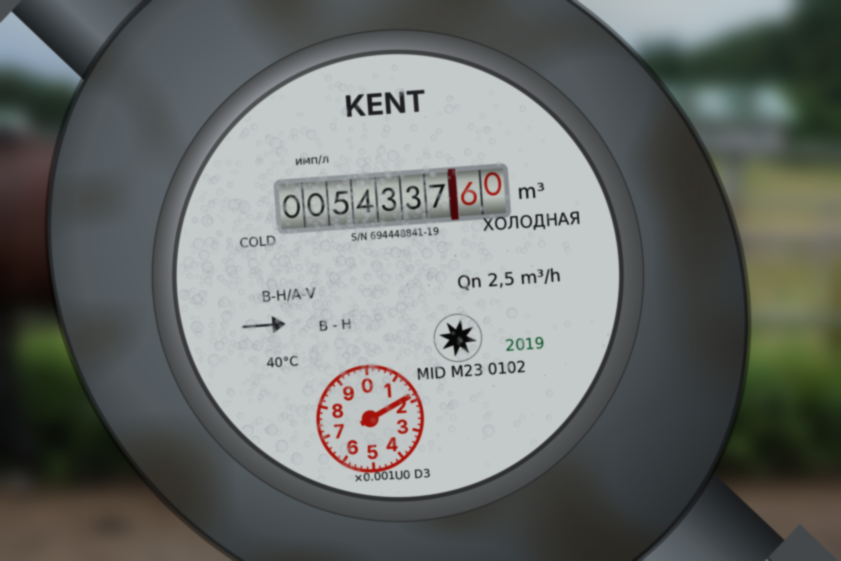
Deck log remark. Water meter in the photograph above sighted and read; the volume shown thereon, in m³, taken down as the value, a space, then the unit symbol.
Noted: 54337.601 m³
